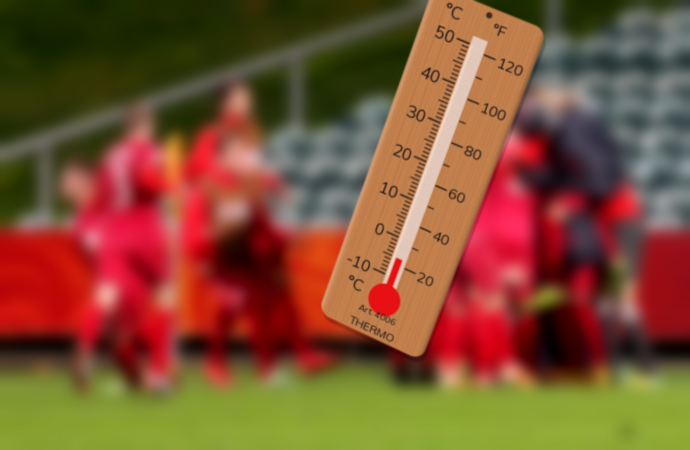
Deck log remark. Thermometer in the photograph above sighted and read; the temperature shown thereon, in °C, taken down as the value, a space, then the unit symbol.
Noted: -5 °C
